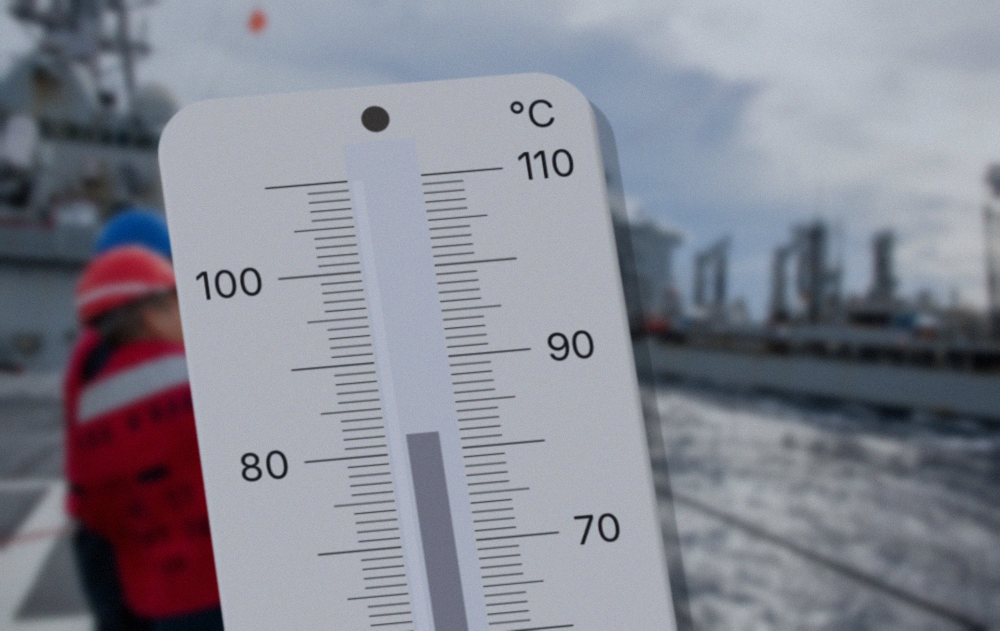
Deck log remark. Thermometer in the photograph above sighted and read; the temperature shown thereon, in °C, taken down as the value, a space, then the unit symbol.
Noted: 82 °C
